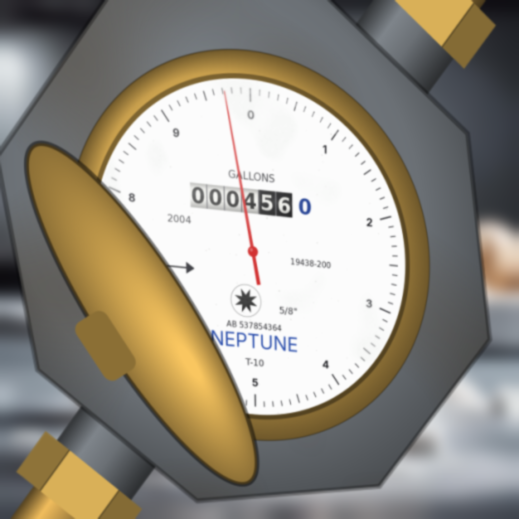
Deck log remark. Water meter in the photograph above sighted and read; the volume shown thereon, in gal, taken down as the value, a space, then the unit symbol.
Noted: 4559.7 gal
